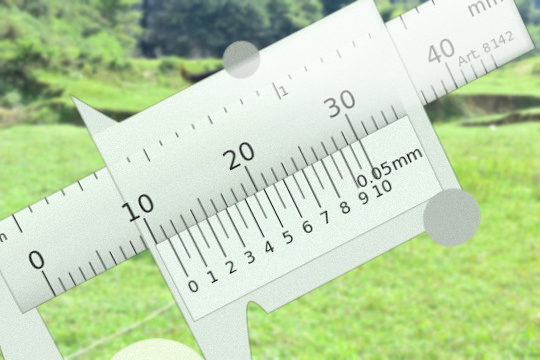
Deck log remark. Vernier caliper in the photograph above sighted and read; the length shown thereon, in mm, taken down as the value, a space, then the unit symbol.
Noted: 11.1 mm
